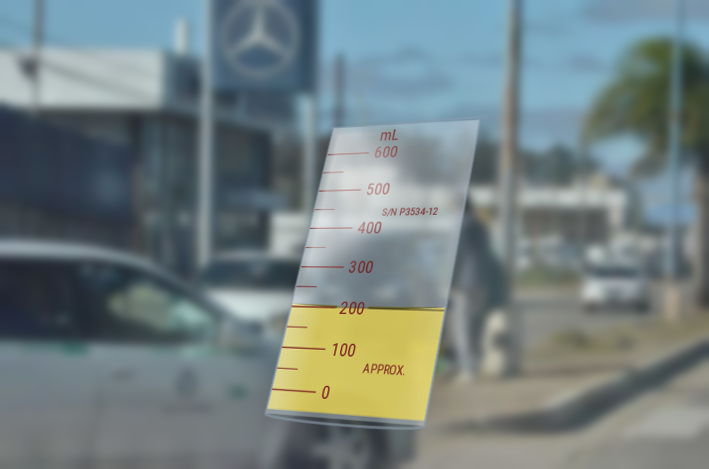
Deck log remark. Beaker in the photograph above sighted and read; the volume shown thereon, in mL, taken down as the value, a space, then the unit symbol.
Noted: 200 mL
